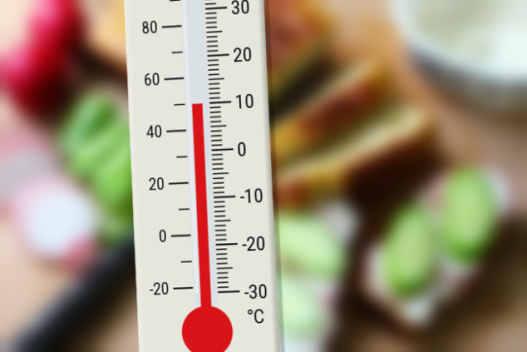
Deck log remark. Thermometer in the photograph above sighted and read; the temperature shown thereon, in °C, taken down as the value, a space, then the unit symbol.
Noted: 10 °C
